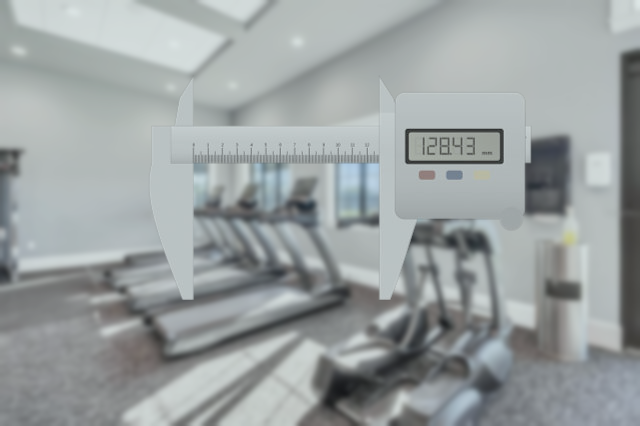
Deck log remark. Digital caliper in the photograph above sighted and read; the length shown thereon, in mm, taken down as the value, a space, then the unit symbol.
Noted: 128.43 mm
